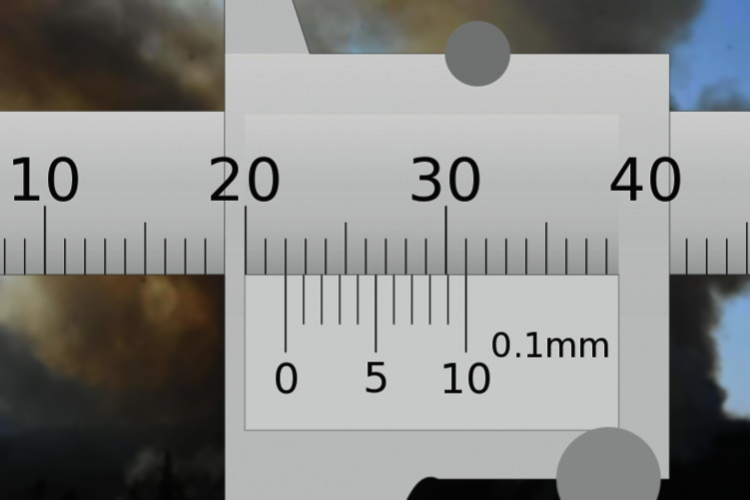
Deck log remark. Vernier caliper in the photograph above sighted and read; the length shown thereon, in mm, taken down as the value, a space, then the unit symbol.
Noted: 22.0 mm
